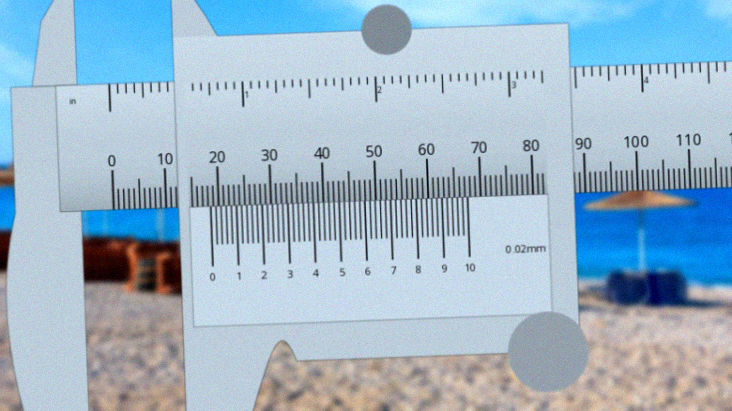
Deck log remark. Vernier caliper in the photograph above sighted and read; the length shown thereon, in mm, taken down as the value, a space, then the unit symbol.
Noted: 18.5 mm
